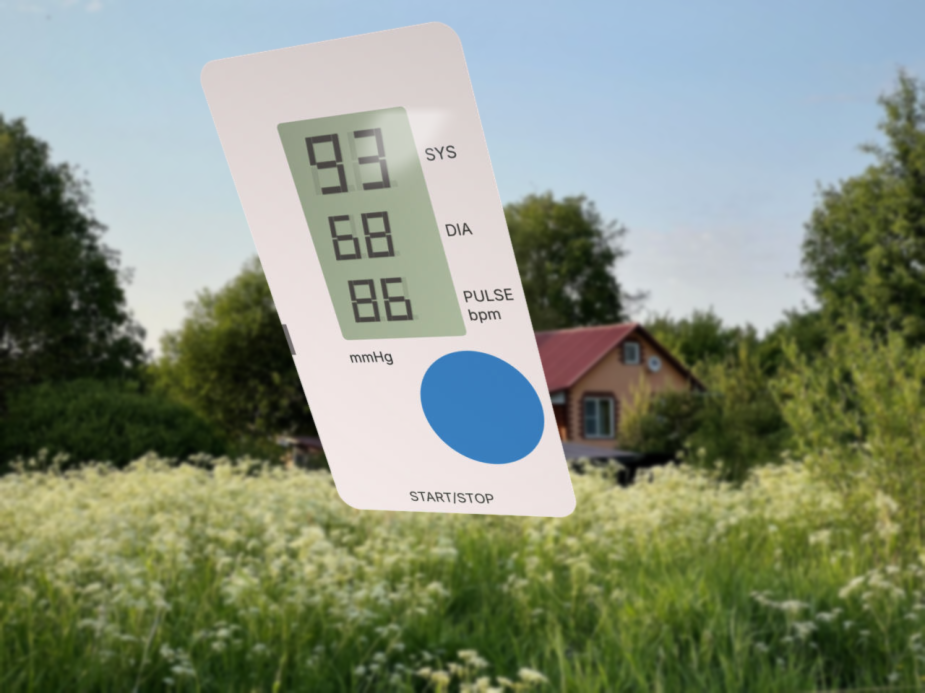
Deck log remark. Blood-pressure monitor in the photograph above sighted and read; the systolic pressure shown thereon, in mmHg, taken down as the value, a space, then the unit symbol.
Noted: 93 mmHg
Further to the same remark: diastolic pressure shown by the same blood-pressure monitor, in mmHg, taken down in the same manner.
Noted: 68 mmHg
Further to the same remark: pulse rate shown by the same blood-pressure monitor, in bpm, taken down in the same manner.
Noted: 86 bpm
